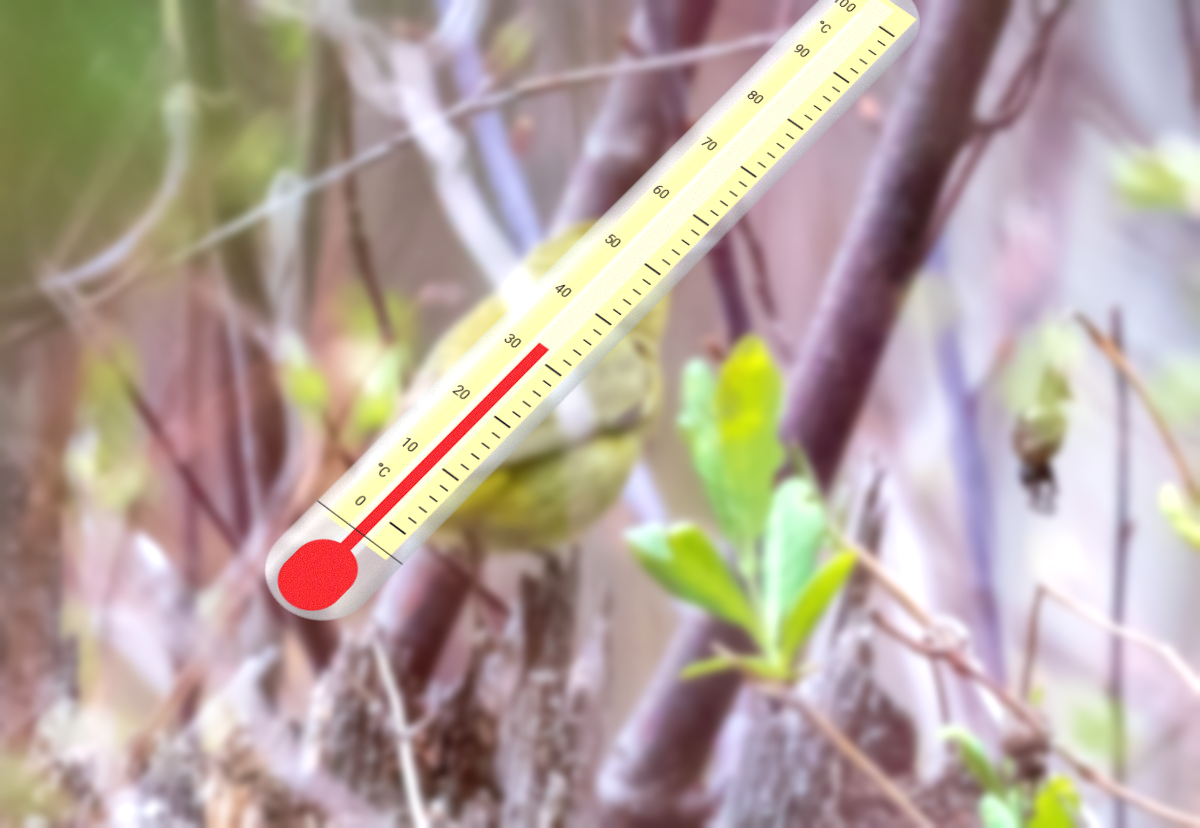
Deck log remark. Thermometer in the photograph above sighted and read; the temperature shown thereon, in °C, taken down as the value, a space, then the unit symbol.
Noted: 32 °C
